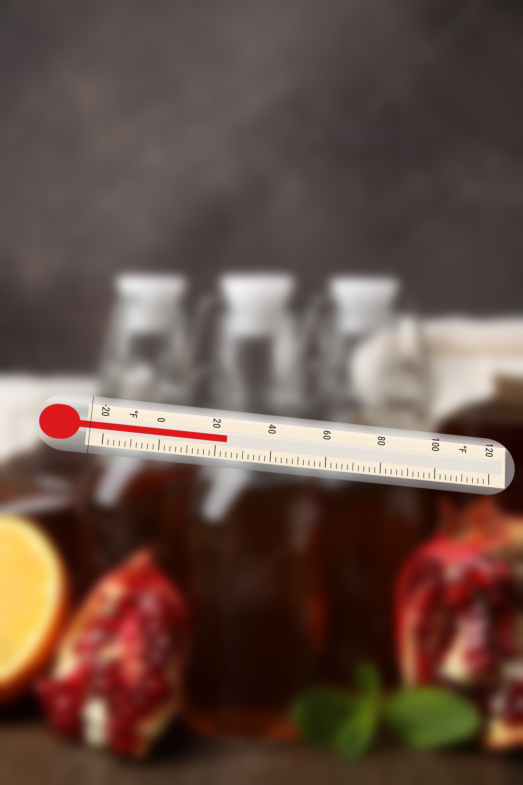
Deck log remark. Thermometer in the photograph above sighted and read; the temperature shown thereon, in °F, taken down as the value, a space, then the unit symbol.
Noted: 24 °F
